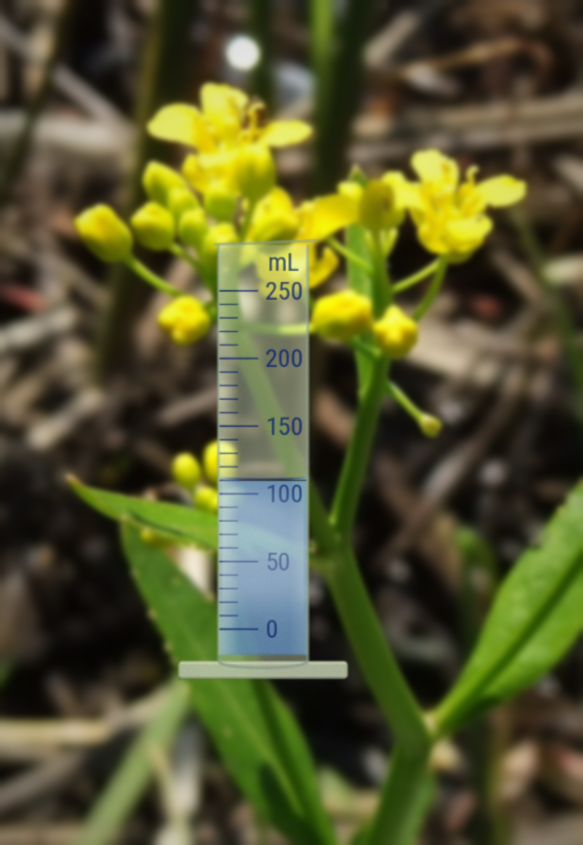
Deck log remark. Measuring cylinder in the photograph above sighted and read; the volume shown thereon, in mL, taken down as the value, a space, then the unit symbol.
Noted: 110 mL
